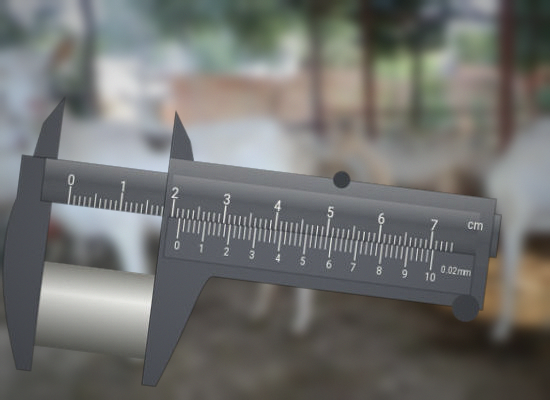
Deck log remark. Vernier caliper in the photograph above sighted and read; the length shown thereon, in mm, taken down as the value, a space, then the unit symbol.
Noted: 21.5 mm
